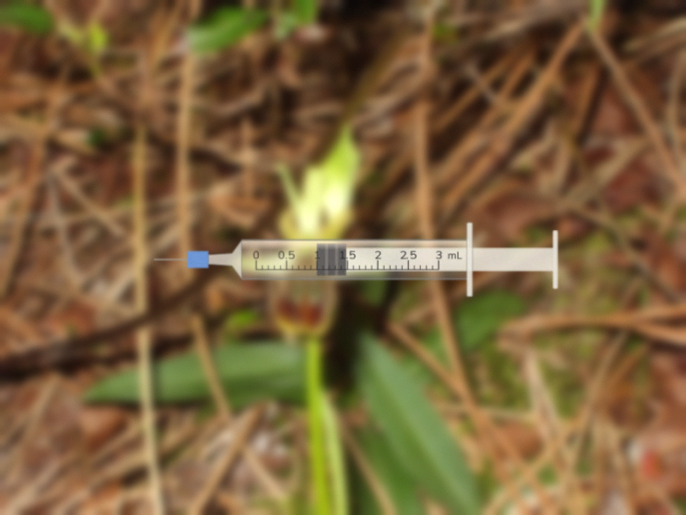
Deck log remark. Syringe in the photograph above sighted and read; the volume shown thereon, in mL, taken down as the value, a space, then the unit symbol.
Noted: 1 mL
